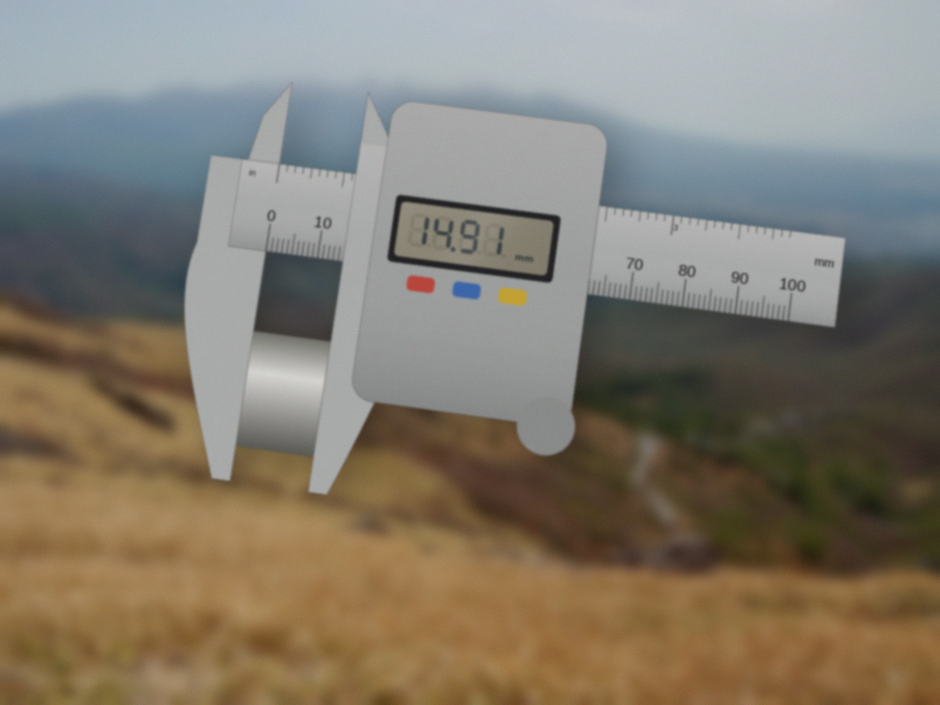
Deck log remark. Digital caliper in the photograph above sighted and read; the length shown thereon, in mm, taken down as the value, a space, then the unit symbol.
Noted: 14.91 mm
